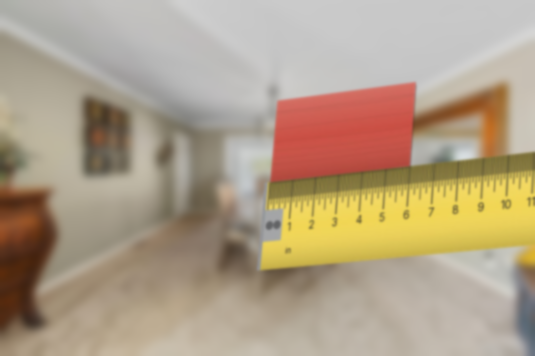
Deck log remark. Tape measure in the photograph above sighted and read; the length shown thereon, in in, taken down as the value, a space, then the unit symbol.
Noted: 6 in
